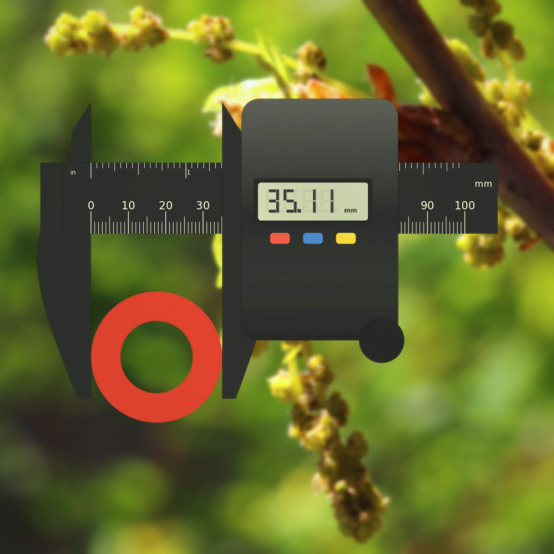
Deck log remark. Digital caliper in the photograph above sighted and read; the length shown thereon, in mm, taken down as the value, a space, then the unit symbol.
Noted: 35.11 mm
